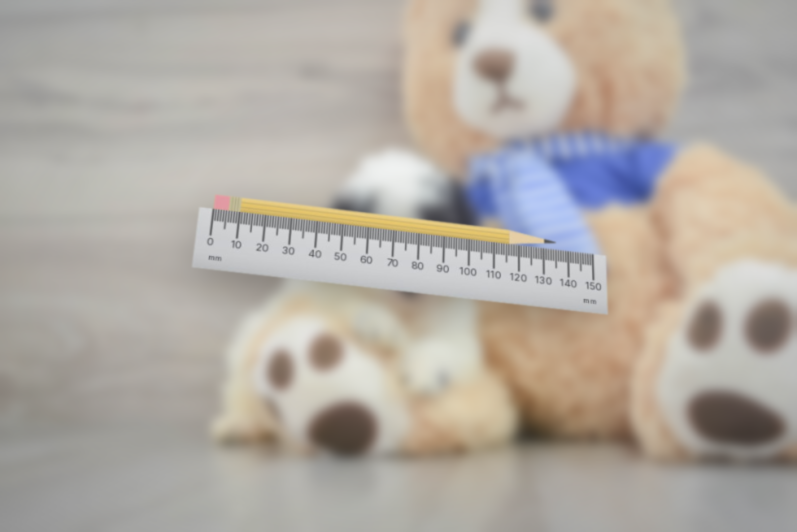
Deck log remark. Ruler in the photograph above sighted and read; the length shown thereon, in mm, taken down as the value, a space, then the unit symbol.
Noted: 135 mm
